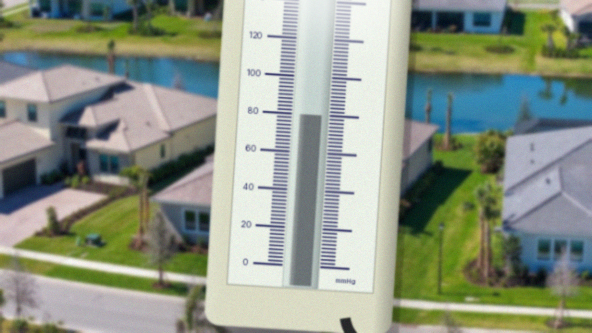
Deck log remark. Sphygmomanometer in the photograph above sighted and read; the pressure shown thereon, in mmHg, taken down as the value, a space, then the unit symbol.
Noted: 80 mmHg
